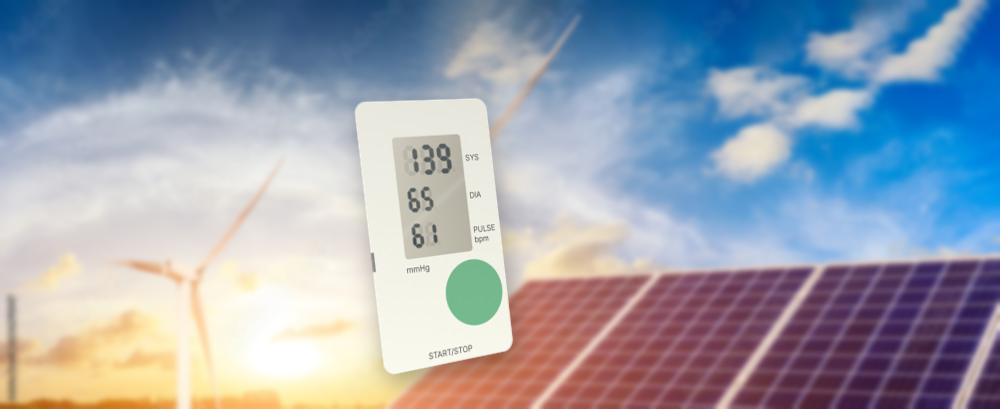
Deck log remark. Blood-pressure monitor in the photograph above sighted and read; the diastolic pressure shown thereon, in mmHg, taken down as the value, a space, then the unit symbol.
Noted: 65 mmHg
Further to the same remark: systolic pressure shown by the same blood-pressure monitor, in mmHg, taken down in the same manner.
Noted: 139 mmHg
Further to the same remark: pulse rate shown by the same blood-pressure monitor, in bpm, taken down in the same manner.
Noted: 61 bpm
